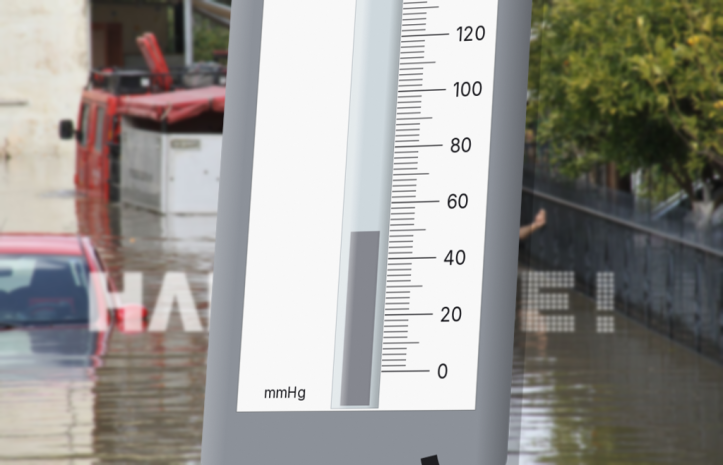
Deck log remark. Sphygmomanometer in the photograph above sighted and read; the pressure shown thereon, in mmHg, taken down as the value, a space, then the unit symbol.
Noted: 50 mmHg
